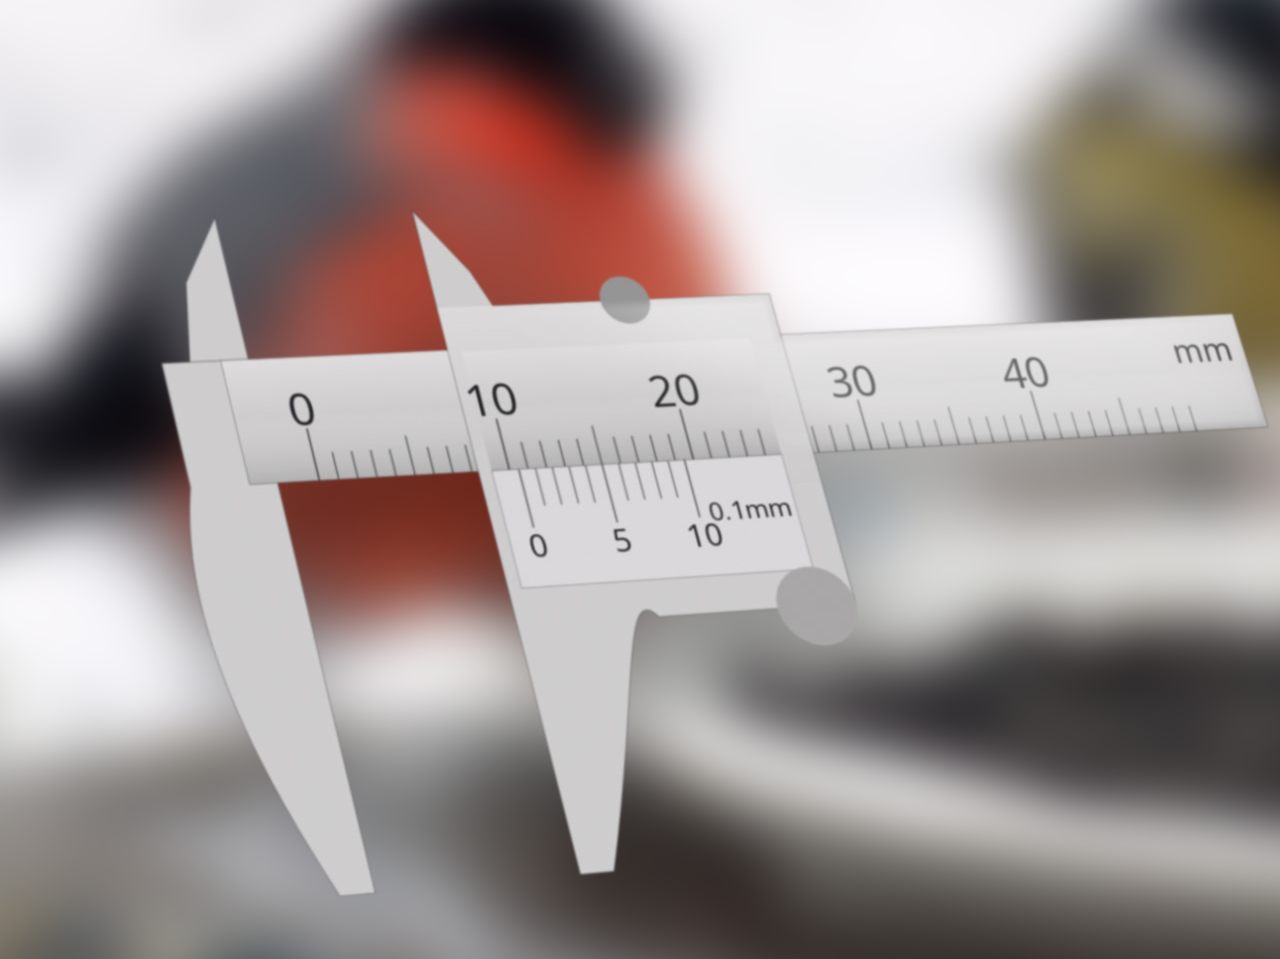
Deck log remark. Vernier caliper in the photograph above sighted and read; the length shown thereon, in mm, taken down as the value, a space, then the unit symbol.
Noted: 10.5 mm
